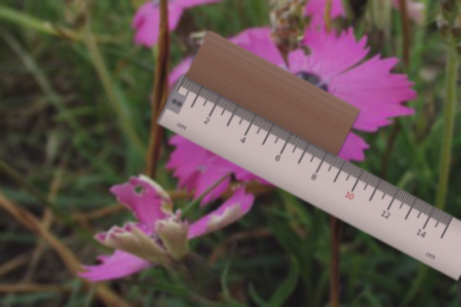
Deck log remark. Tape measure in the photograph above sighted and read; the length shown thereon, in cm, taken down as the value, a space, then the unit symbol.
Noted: 8.5 cm
